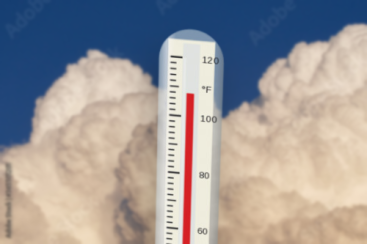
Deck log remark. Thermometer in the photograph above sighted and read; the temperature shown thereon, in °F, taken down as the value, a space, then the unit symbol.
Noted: 108 °F
